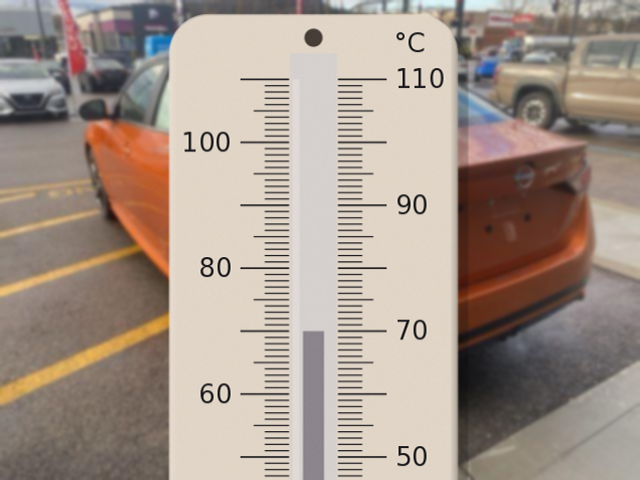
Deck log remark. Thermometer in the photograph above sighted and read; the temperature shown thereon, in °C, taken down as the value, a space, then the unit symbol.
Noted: 70 °C
